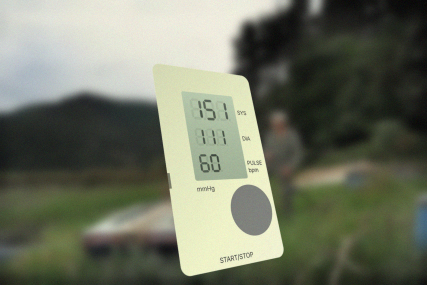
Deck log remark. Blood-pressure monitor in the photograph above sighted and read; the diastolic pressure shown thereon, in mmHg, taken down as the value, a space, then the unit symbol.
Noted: 111 mmHg
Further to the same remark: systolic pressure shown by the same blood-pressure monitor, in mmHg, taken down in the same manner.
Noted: 151 mmHg
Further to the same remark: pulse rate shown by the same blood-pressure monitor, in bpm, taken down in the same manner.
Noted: 60 bpm
